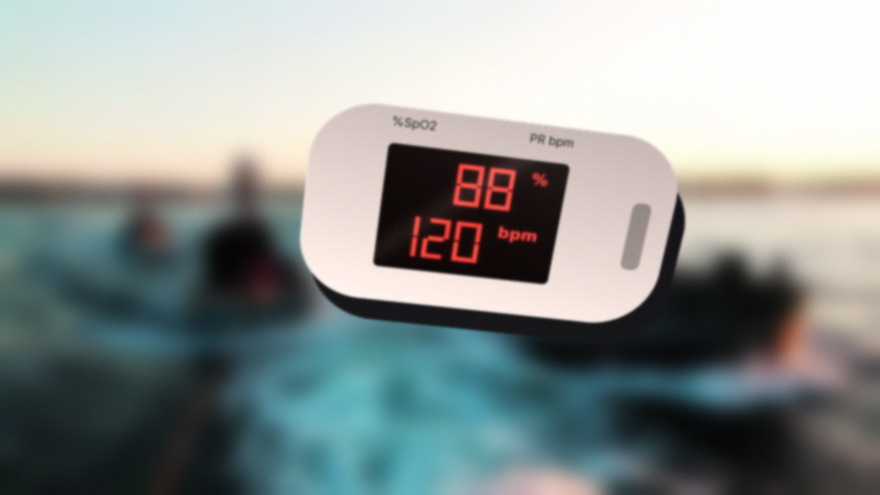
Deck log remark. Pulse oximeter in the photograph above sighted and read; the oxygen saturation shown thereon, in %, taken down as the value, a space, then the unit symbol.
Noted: 88 %
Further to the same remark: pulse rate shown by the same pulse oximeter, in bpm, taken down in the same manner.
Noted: 120 bpm
